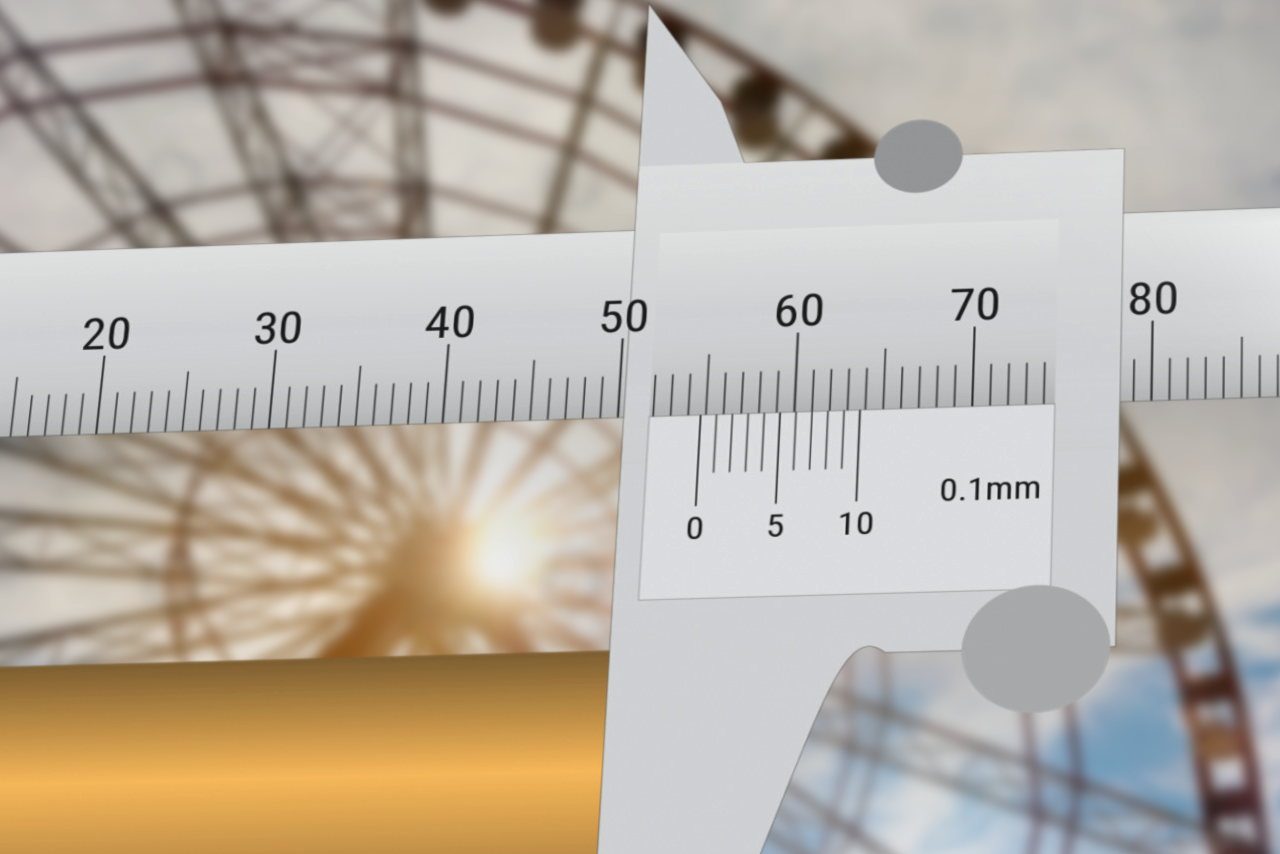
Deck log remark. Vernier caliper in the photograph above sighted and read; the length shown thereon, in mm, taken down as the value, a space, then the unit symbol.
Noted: 54.7 mm
